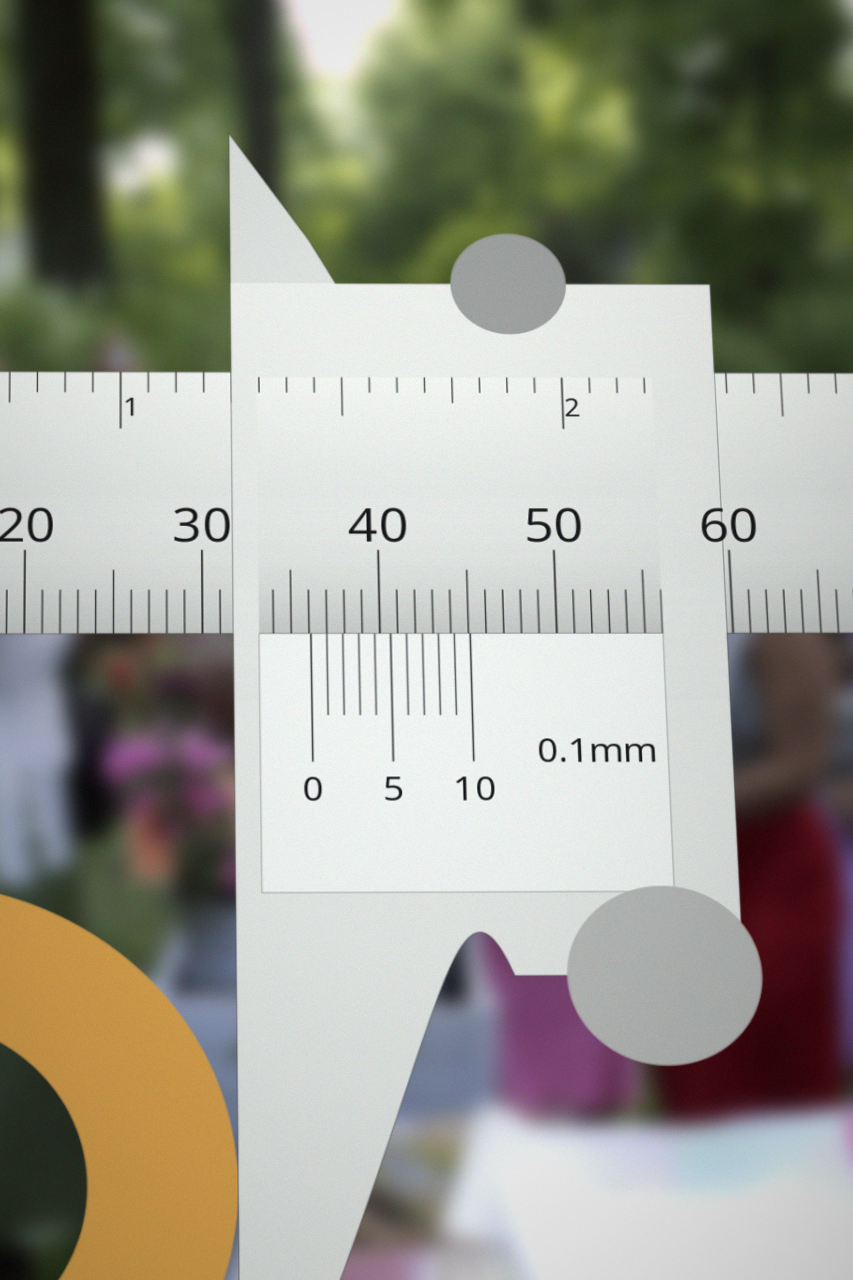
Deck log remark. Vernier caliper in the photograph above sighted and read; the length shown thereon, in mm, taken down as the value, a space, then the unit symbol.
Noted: 36.1 mm
